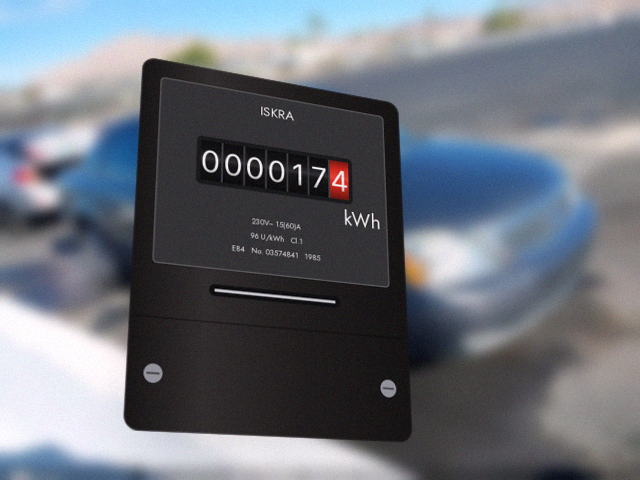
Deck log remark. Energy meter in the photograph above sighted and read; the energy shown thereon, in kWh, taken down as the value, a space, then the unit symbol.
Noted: 17.4 kWh
